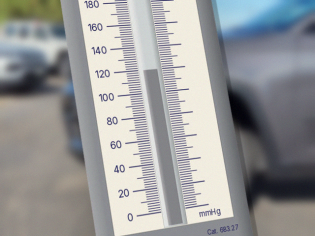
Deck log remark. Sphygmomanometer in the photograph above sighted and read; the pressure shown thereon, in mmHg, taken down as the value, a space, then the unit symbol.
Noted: 120 mmHg
